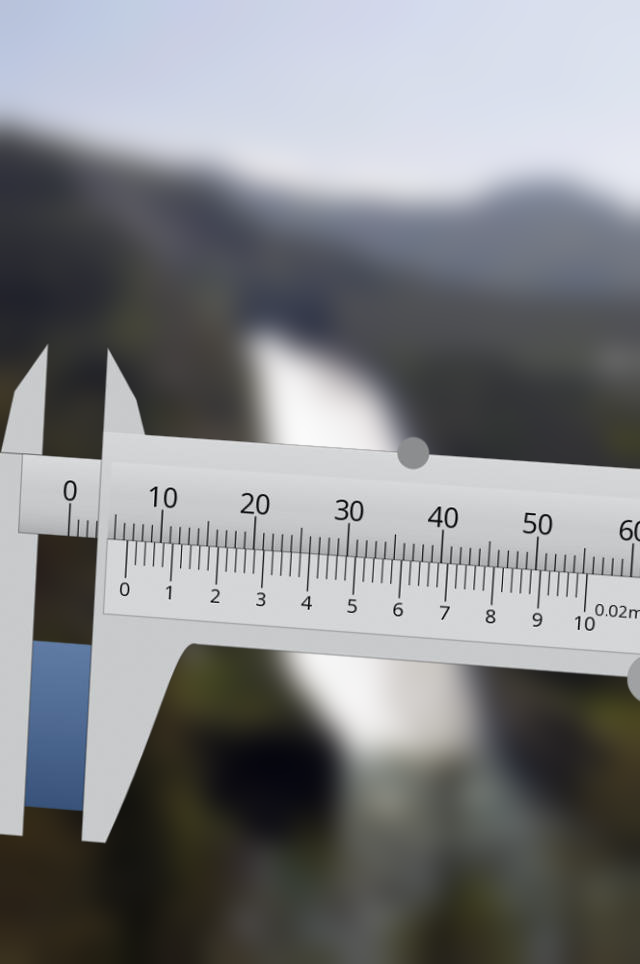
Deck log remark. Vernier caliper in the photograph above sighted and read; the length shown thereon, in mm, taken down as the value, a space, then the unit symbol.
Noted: 6.4 mm
